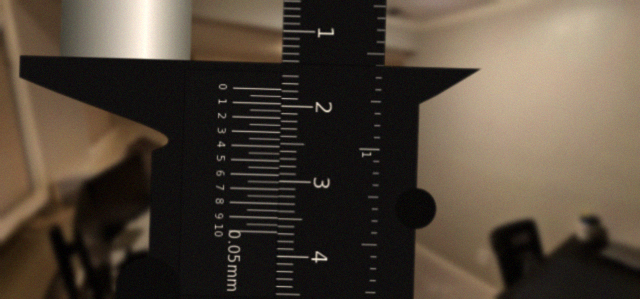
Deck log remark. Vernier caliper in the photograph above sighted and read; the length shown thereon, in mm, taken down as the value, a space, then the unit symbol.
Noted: 17.8 mm
